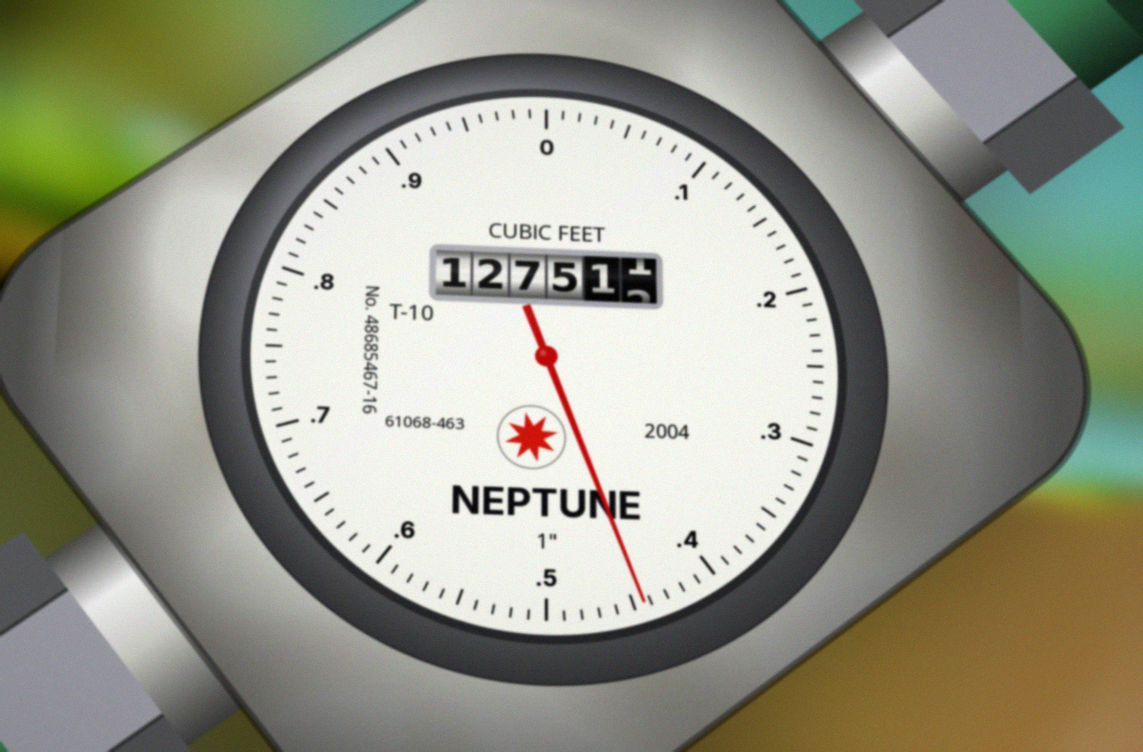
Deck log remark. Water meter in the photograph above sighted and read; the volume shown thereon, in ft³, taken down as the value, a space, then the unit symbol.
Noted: 127511.44 ft³
